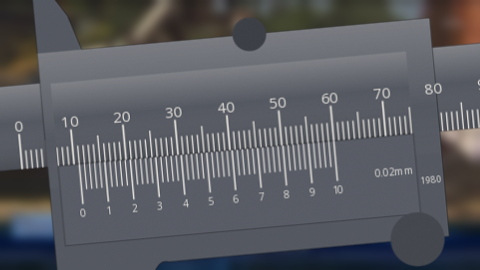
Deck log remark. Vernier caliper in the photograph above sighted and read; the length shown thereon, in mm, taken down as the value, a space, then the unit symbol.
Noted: 11.0 mm
